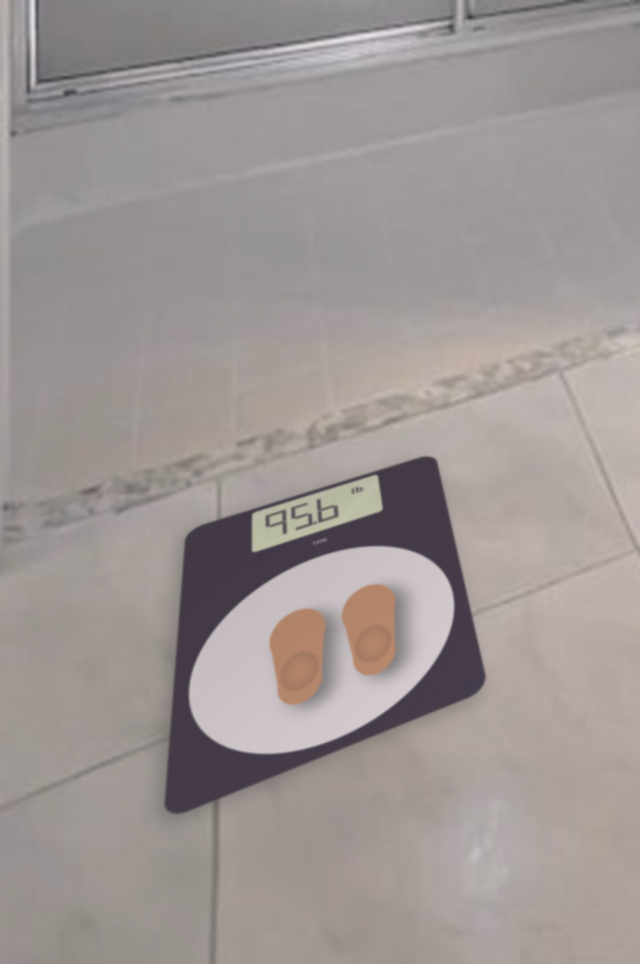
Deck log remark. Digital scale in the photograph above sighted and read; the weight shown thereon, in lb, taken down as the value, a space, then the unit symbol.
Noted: 95.6 lb
